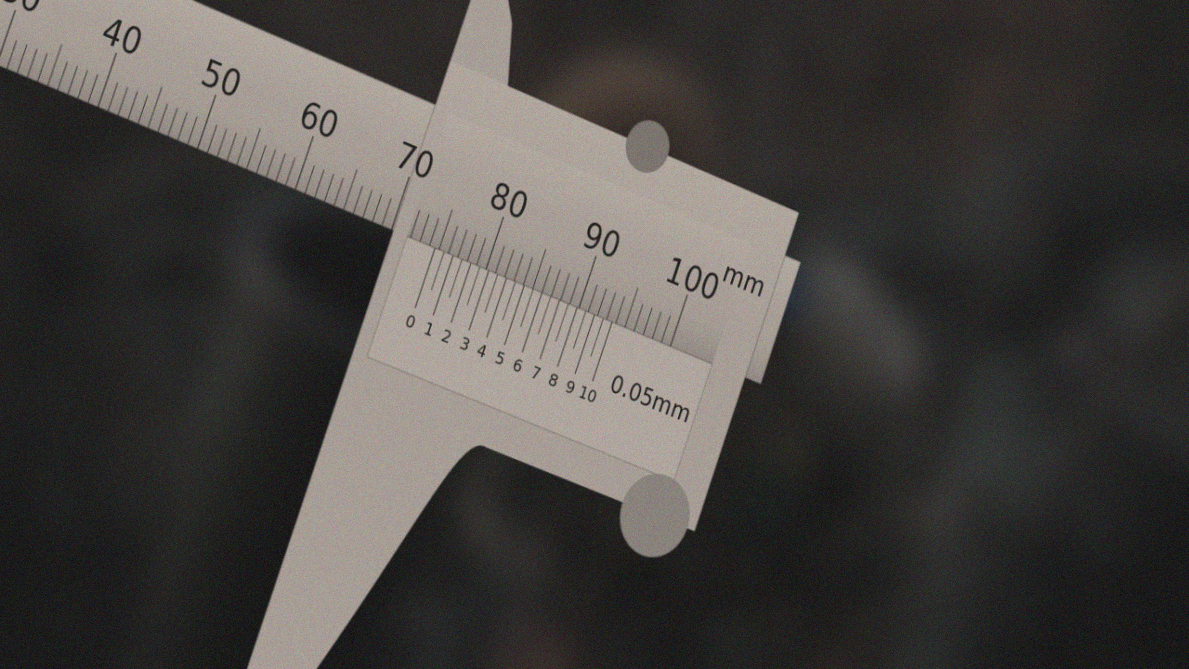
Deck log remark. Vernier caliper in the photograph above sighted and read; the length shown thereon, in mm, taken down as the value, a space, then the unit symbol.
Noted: 74.6 mm
